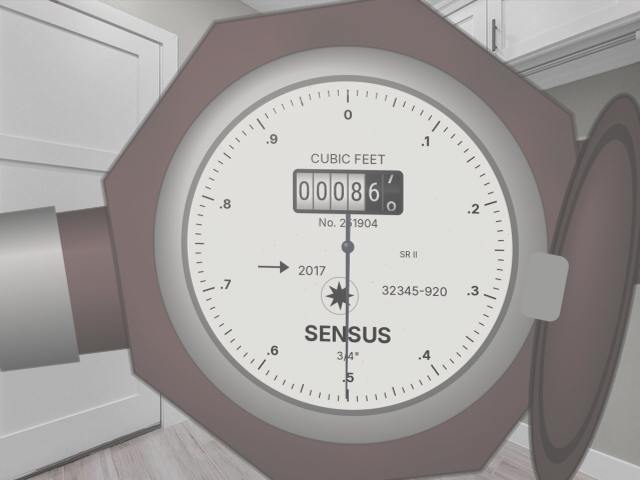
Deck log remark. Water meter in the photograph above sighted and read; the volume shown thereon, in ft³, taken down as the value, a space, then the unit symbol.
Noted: 867.50 ft³
